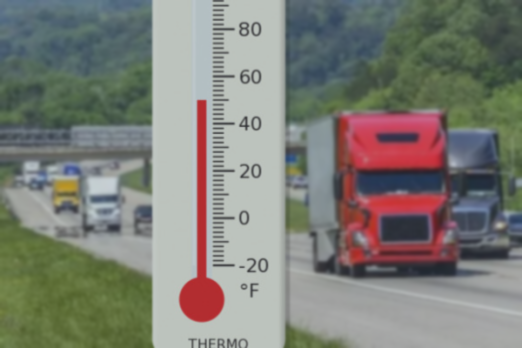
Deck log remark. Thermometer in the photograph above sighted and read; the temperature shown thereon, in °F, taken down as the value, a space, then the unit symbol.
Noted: 50 °F
